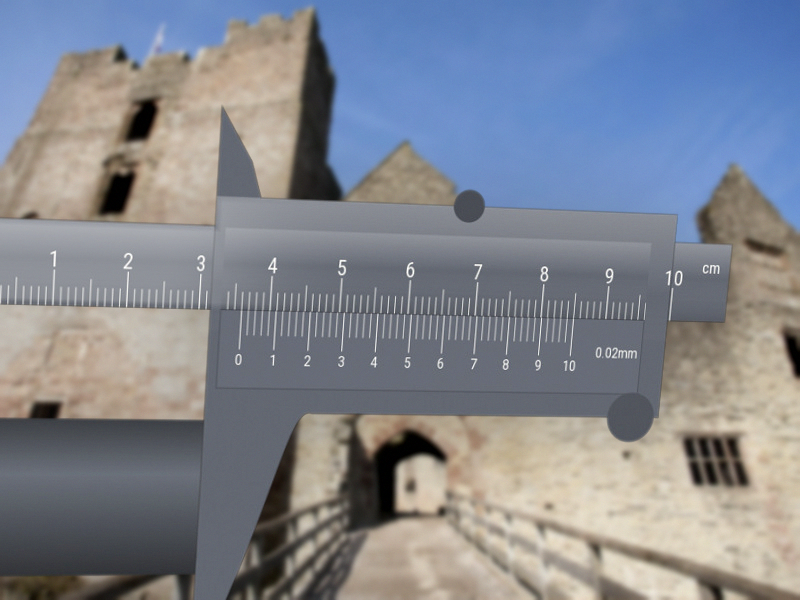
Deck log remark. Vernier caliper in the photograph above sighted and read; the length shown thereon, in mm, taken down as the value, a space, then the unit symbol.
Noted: 36.0 mm
